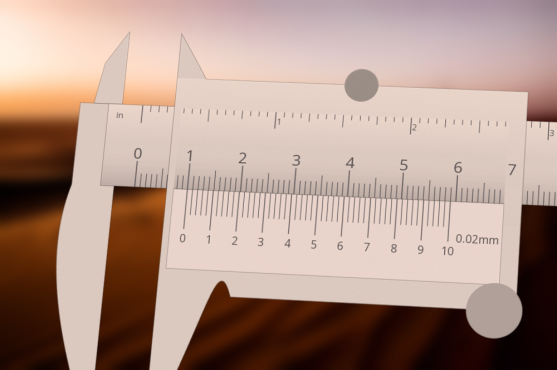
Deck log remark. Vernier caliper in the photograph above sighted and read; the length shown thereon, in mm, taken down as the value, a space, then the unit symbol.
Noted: 10.0 mm
